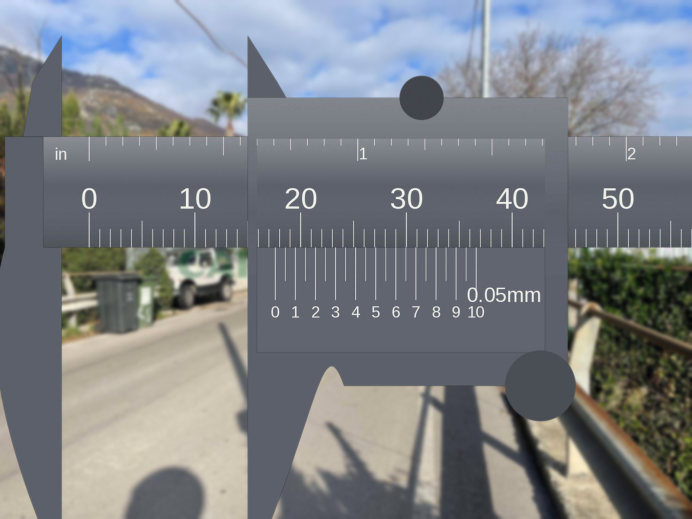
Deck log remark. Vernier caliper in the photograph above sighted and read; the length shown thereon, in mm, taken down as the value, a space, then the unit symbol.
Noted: 17.6 mm
